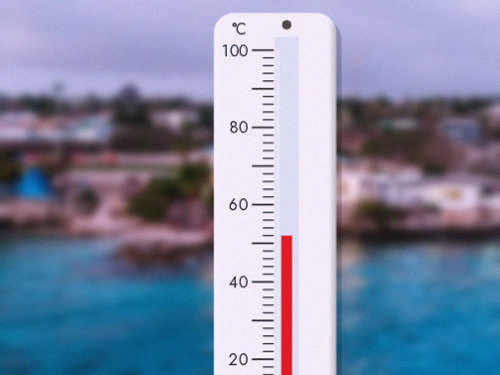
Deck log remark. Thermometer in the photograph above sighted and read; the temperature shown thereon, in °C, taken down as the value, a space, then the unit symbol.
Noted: 52 °C
